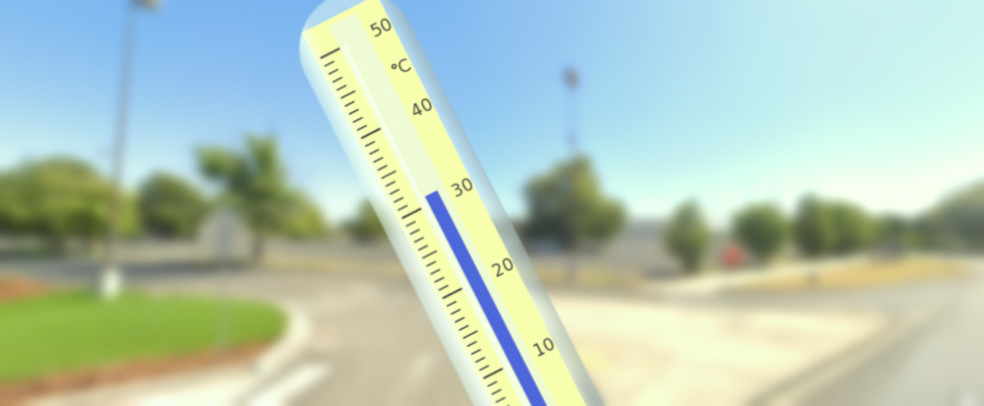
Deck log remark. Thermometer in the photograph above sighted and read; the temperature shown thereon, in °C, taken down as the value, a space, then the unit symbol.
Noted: 31 °C
